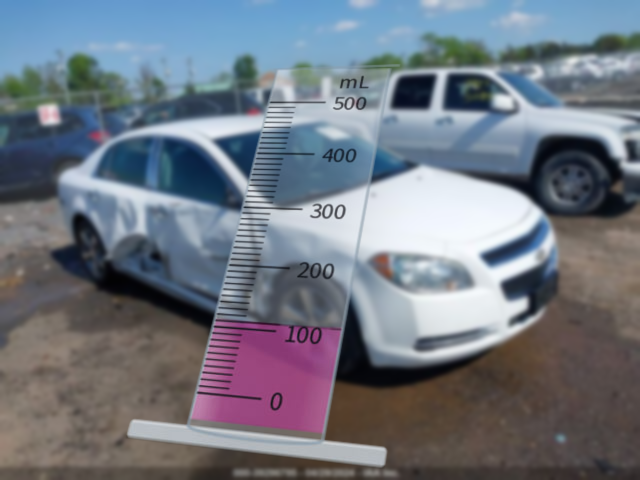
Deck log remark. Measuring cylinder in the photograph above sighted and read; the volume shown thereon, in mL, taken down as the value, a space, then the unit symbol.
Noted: 110 mL
